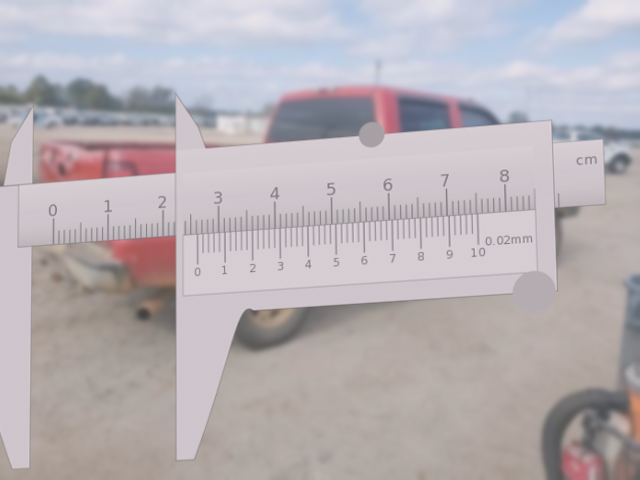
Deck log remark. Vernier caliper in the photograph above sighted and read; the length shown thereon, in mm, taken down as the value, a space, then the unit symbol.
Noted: 26.2 mm
